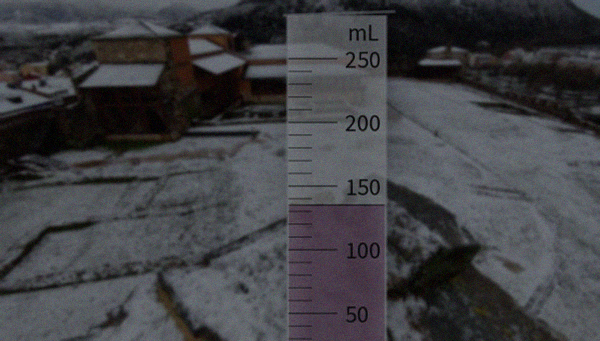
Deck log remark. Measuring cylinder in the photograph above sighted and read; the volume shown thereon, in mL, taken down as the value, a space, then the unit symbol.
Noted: 135 mL
